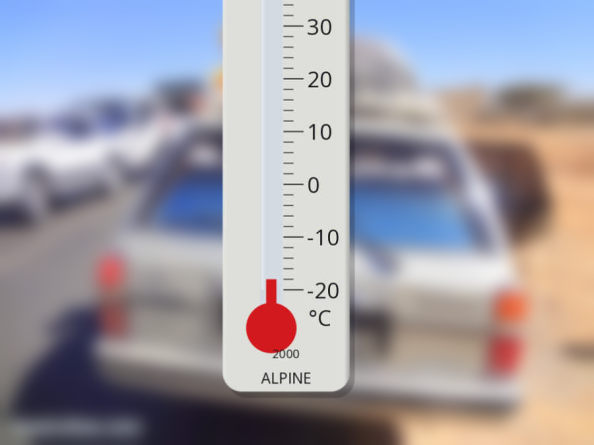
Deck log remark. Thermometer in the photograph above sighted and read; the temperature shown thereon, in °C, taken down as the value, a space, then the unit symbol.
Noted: -18 °C
